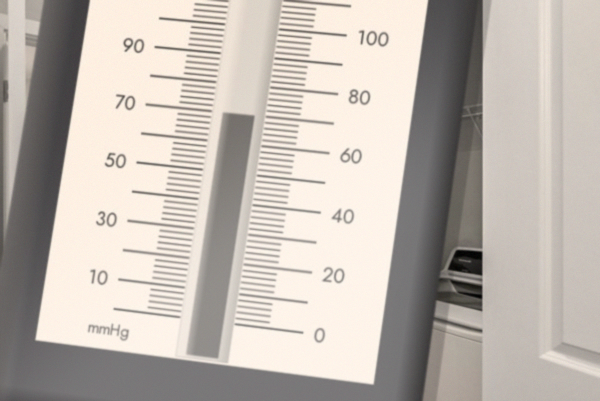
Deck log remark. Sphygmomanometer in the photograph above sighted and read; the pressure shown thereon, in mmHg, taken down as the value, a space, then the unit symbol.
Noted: 70 mmHg
